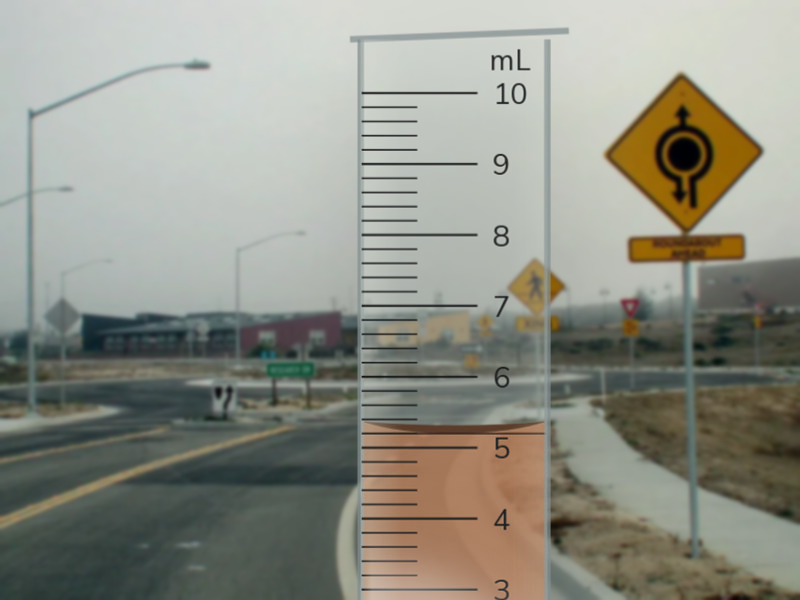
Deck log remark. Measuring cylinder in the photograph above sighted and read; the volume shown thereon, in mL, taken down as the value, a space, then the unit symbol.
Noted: 5.2 mL
